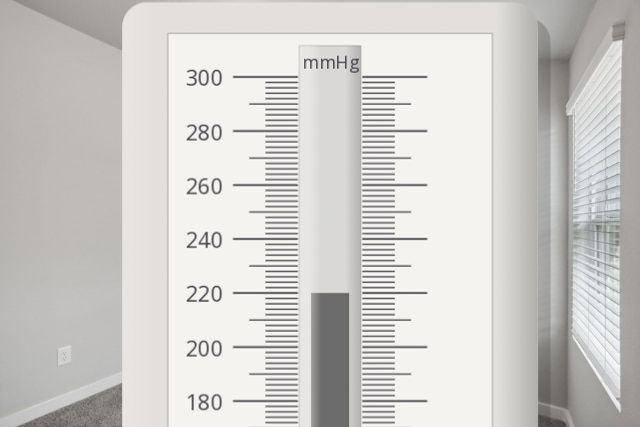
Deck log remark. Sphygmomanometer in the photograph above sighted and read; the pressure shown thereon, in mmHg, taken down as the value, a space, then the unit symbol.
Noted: 220 mmHg
